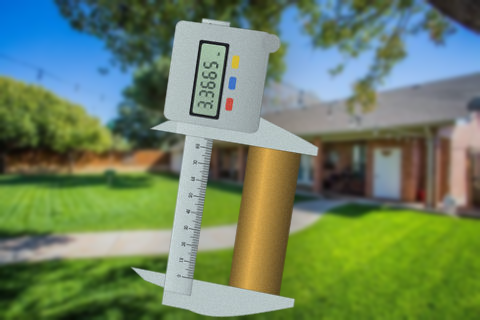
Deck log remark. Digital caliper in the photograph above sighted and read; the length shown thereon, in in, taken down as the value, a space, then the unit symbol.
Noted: 3.3665 in
